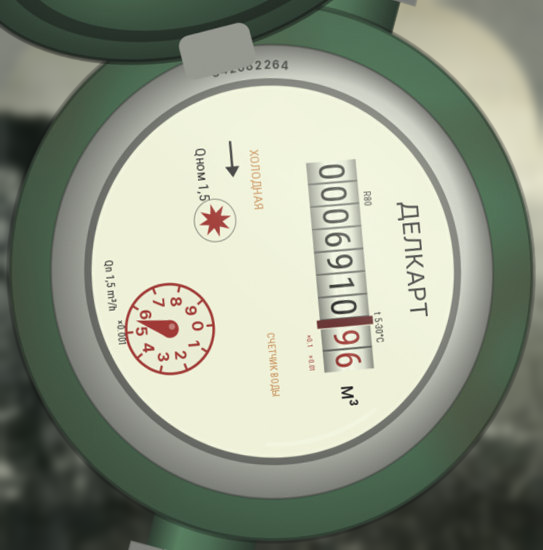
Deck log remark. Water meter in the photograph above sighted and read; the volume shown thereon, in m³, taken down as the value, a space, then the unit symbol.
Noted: 6910.965 m³
